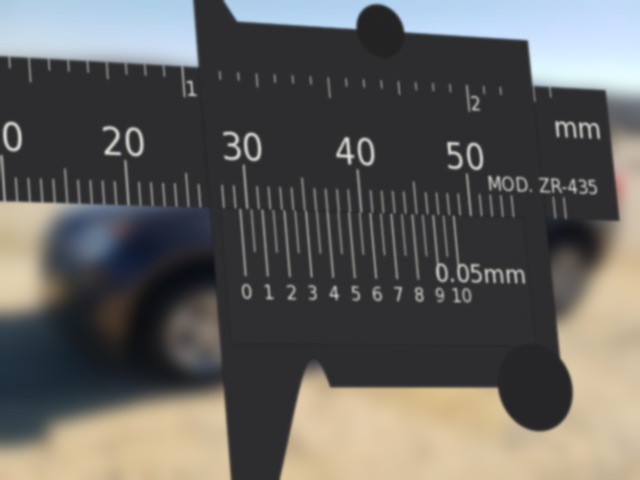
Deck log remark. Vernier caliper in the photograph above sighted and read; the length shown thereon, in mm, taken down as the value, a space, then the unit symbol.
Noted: 29.4 mm
